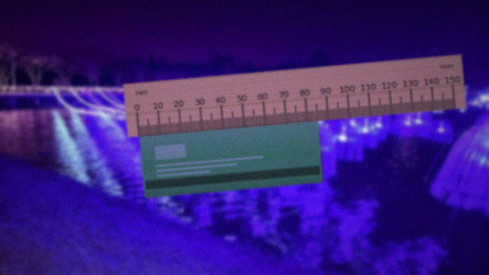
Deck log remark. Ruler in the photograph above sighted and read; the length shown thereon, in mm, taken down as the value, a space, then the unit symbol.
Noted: 85 mm
